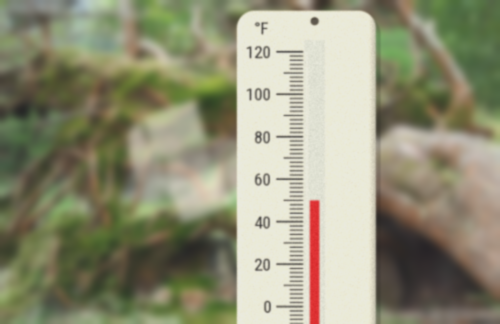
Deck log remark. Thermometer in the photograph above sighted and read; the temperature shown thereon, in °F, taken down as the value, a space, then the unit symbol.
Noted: 50 °F
